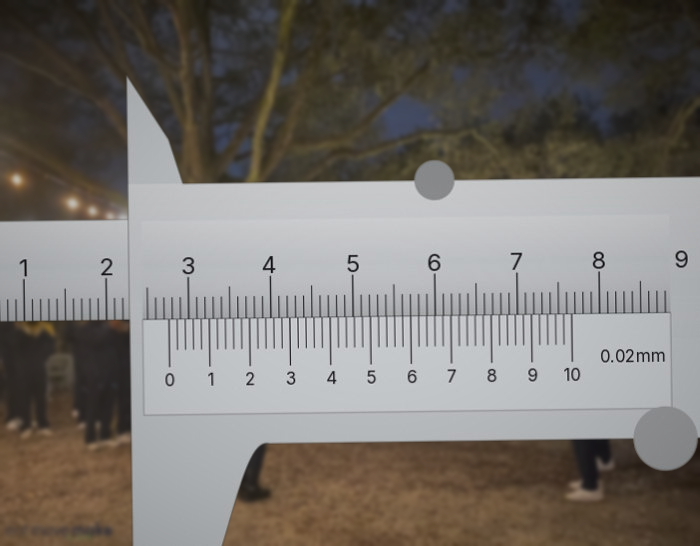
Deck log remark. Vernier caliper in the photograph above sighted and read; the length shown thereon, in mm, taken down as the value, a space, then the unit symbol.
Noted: 27.6 mm
